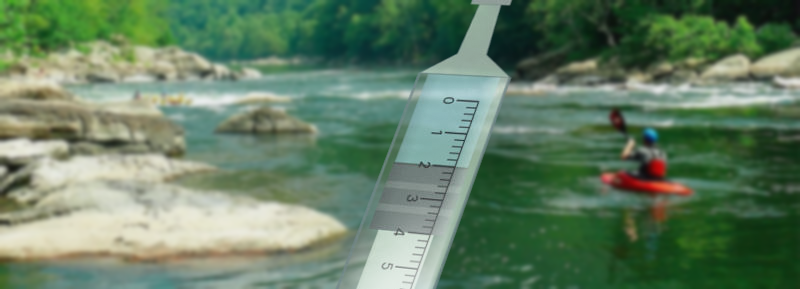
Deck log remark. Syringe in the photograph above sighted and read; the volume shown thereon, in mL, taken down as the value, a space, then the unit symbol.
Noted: 2 mL
